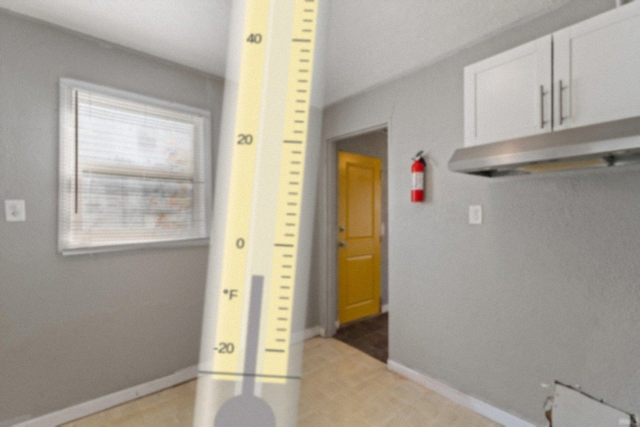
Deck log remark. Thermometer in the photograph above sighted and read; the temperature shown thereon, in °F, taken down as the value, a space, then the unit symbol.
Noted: -6 °F
